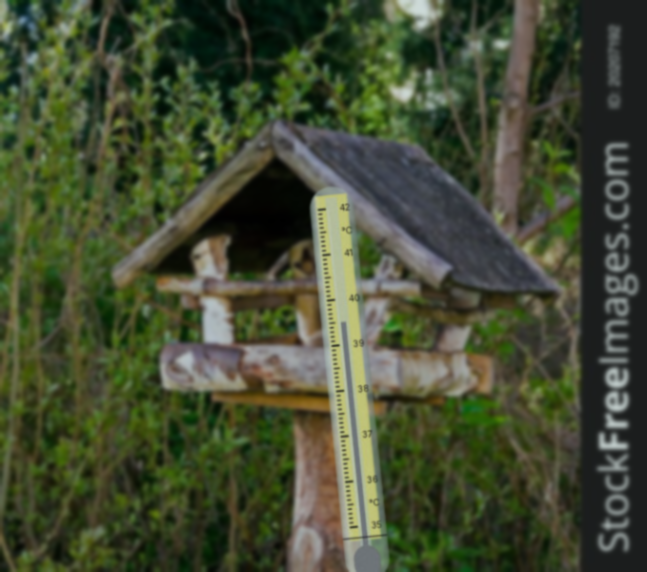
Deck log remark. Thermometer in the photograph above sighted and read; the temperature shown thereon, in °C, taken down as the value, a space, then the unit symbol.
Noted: 39.5 °C
